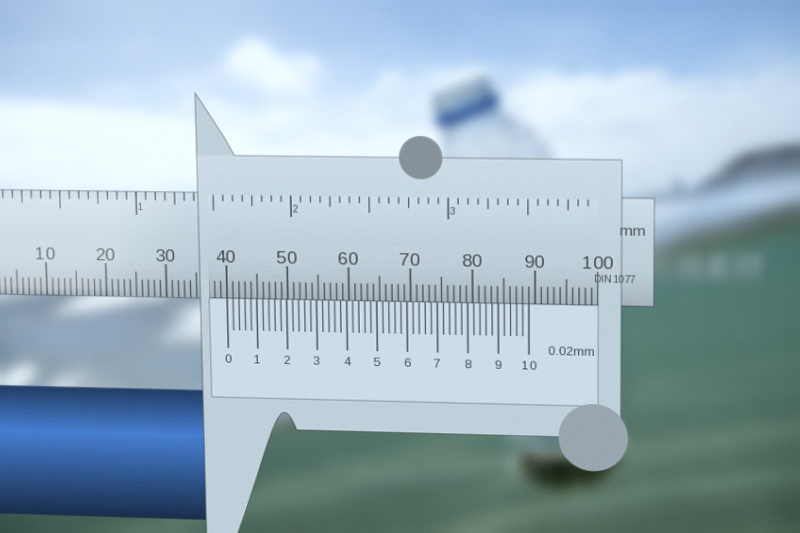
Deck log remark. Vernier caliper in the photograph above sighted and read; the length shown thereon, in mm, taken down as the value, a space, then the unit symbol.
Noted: 40.0 mm
